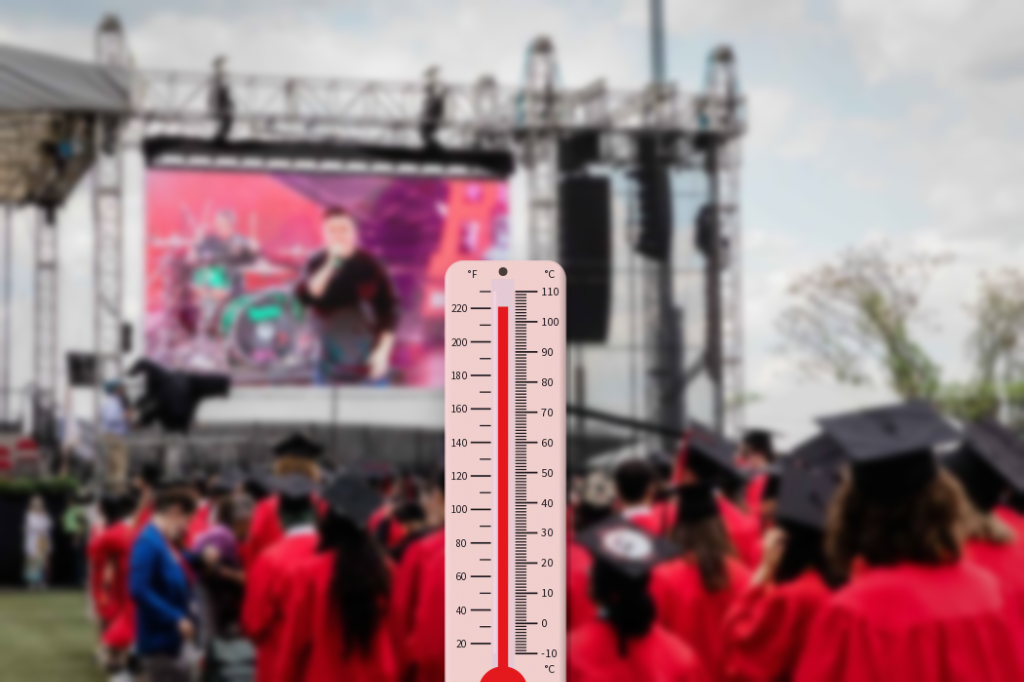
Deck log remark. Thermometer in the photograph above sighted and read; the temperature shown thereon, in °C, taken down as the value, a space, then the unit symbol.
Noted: 105 °C
